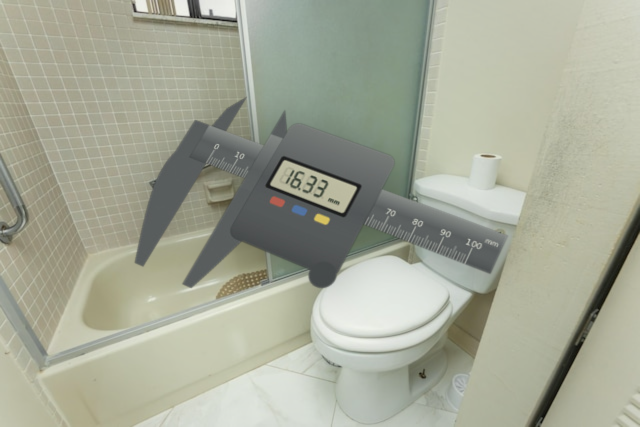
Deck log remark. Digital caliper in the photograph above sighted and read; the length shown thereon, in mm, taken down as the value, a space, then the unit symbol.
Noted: 16.33 mm
